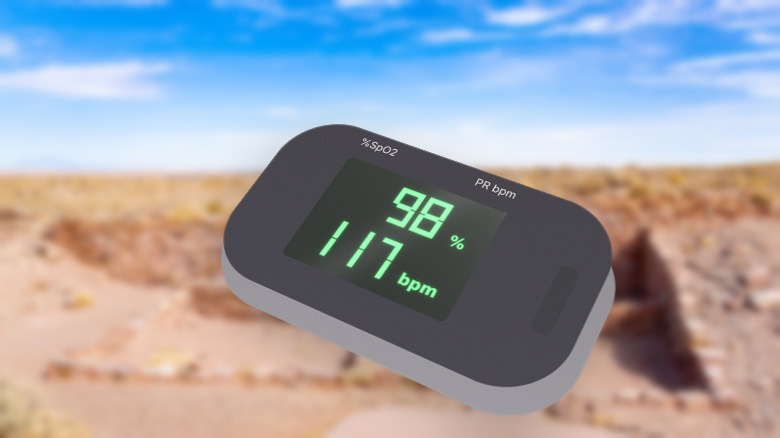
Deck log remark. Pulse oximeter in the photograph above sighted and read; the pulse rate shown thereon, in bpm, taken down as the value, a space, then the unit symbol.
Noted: 117 bpm
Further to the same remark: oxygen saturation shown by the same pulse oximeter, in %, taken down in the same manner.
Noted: 98 %
